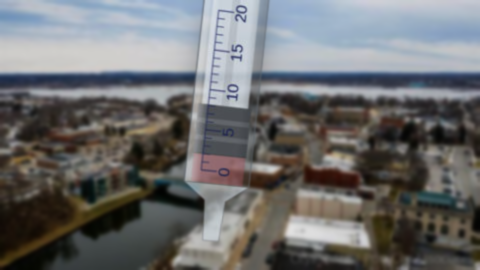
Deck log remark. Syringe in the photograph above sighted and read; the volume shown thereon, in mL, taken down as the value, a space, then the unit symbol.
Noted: 2 mL
